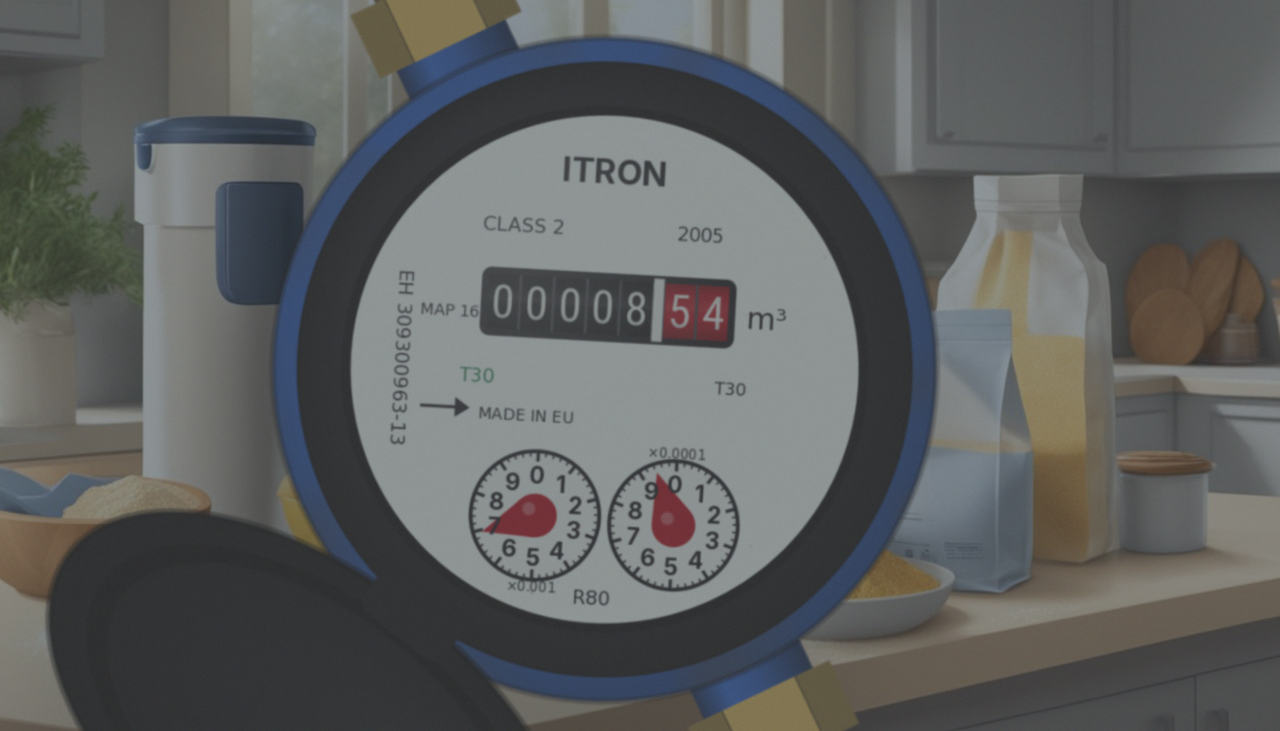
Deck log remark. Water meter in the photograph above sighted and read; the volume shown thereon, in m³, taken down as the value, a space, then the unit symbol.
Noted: 8.5469 m³
